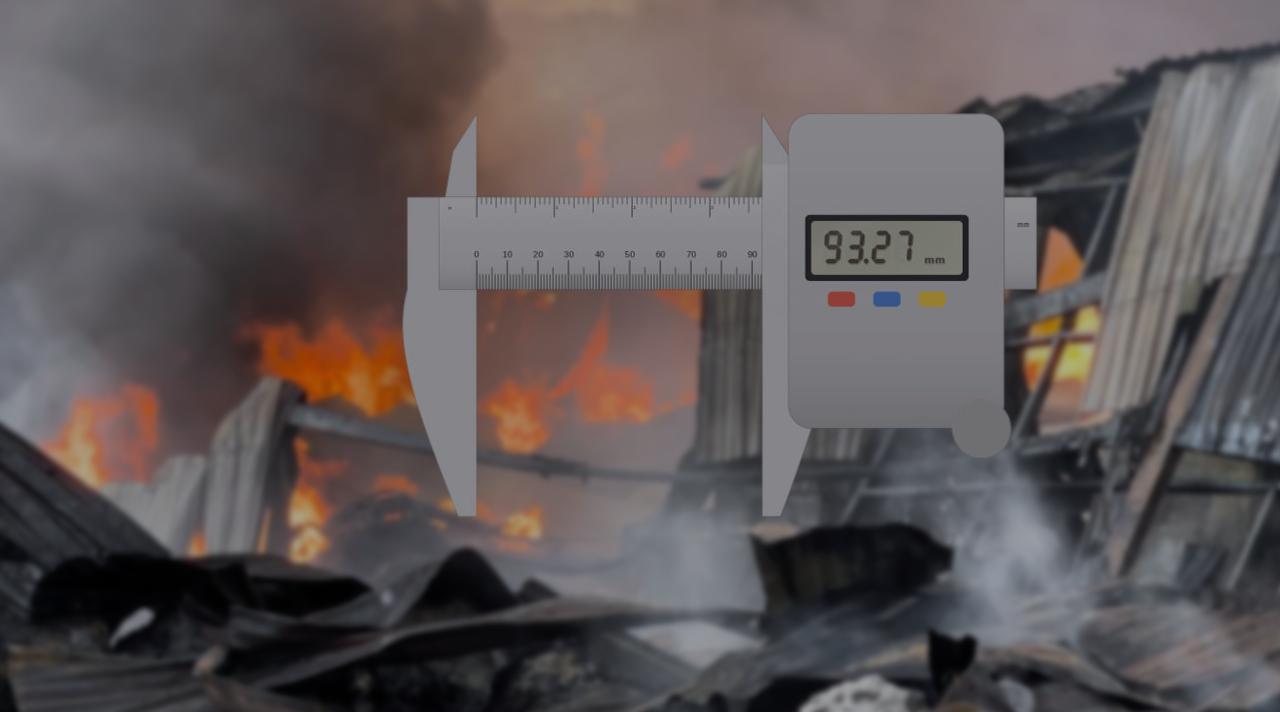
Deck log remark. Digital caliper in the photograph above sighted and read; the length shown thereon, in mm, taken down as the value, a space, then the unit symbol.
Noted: 93.27 mm
